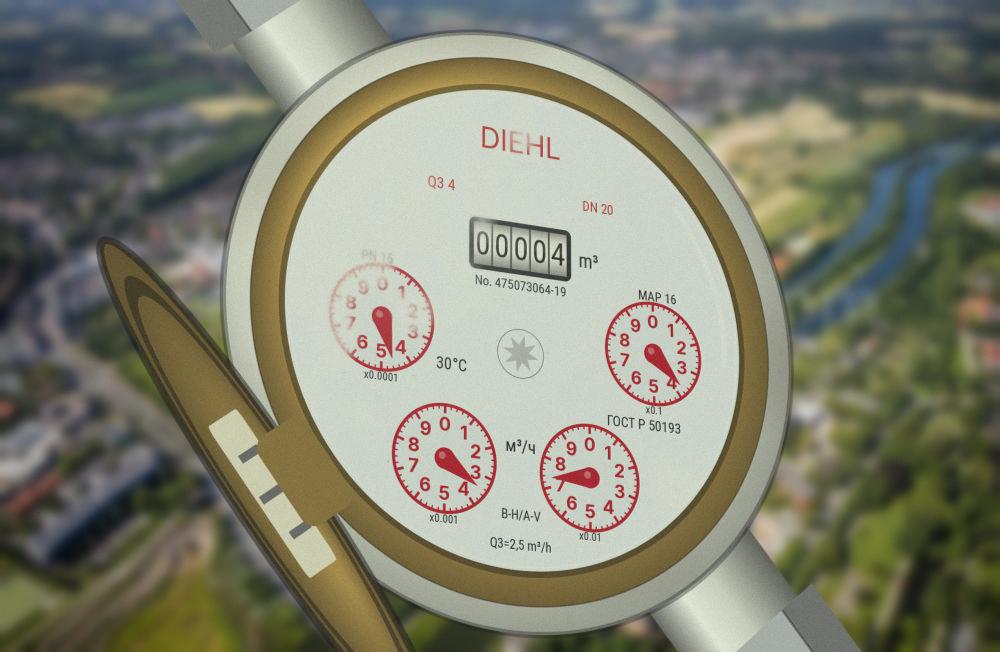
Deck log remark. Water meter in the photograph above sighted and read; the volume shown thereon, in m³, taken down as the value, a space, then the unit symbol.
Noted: 4.3734 m³
